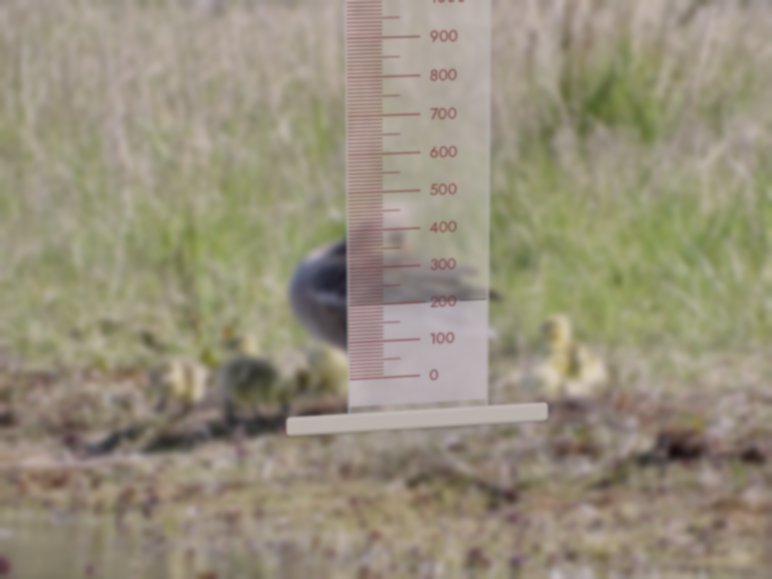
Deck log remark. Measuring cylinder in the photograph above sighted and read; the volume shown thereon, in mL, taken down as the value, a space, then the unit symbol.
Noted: 200 mL
